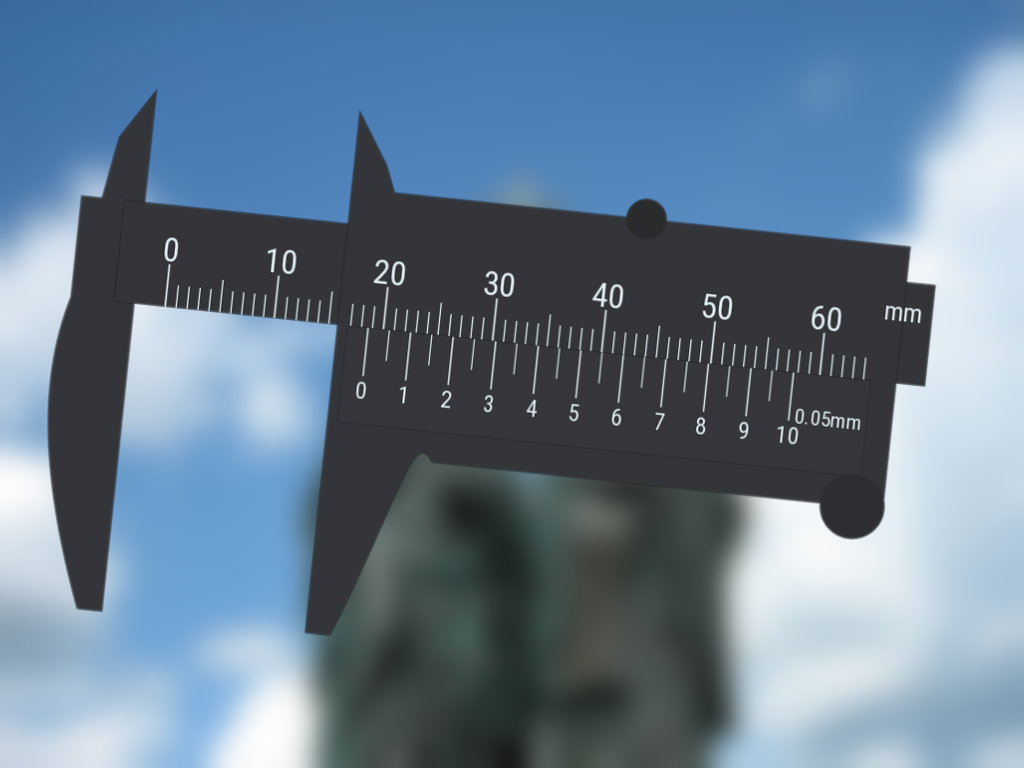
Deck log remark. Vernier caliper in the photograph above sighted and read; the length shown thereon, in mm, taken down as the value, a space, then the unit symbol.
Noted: 18.6 mm
